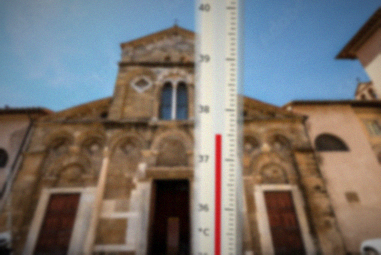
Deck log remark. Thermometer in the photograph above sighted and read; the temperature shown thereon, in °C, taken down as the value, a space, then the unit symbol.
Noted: 37.5 °C
